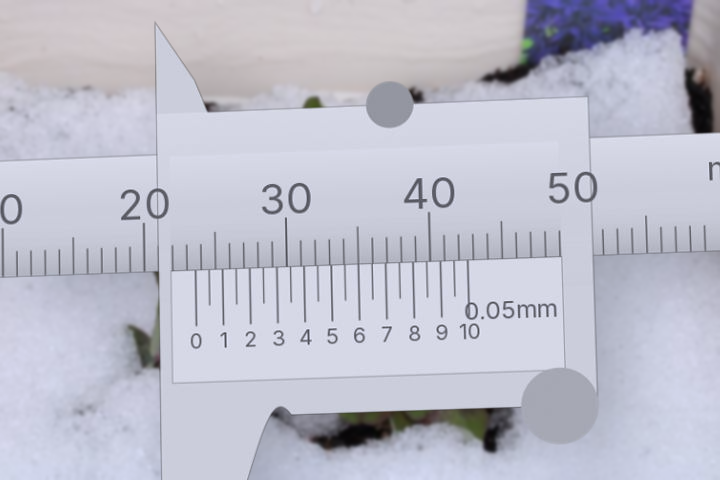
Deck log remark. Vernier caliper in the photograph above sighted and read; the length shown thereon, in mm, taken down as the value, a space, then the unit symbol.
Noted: 23.6 mm
